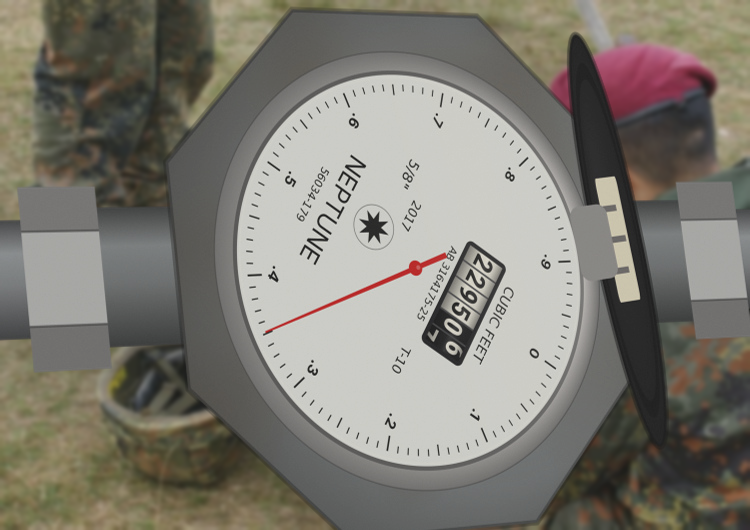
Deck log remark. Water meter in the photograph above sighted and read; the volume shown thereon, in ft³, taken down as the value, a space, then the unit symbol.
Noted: 229506.35 ft³
